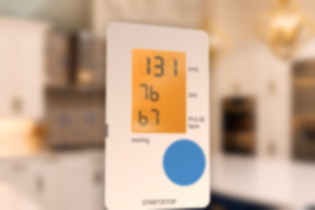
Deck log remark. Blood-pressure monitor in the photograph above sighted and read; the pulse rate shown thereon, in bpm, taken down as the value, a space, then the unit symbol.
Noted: 67 bpm
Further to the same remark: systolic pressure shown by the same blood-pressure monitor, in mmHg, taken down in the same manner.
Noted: 131 mmHg
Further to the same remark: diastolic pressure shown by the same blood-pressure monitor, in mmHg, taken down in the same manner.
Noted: 76 mmHg
